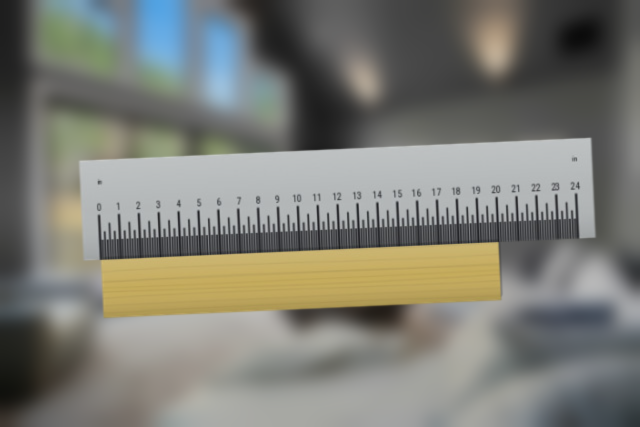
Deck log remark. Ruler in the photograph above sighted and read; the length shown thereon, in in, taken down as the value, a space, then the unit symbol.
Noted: 20 in
